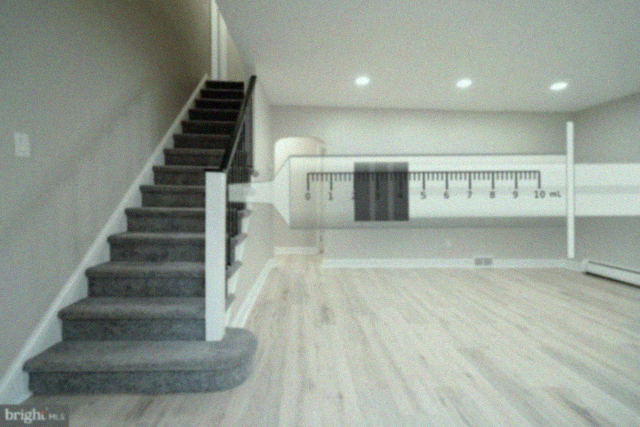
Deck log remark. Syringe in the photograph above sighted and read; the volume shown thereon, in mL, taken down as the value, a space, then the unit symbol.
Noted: 2 mL
